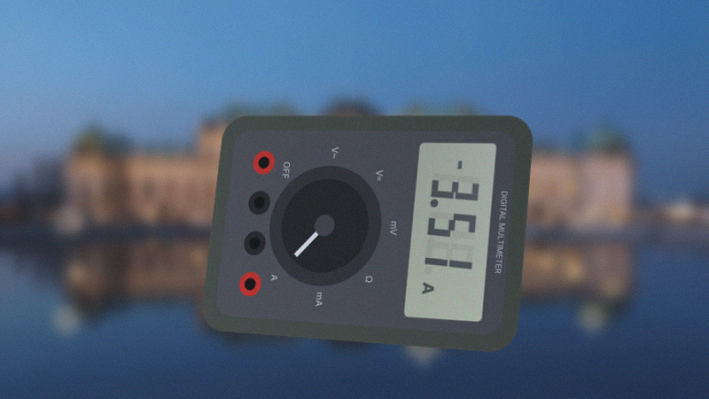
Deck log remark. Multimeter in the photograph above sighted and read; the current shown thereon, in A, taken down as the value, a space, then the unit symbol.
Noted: -3.51 A
